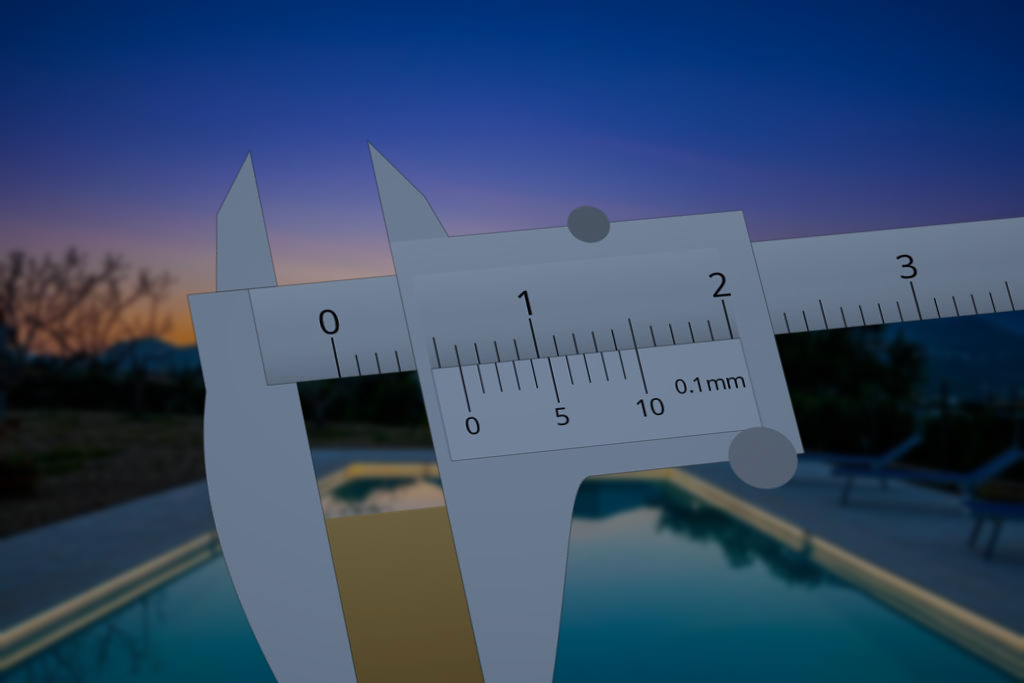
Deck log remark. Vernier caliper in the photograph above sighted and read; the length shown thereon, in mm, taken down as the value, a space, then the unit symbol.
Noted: 6.0 mm
